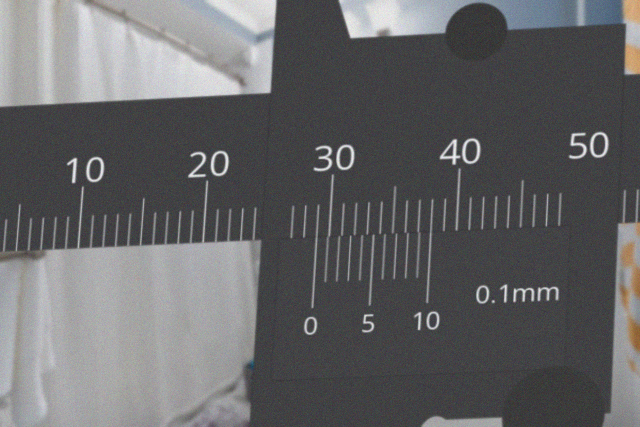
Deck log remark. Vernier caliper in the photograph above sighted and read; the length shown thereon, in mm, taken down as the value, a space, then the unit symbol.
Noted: 29.0 mm
